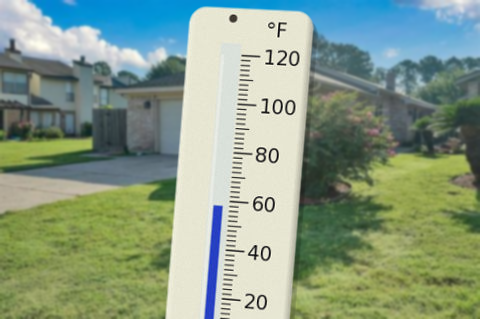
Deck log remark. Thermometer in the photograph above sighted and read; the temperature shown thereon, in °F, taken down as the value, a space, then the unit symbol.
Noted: 58 °F
